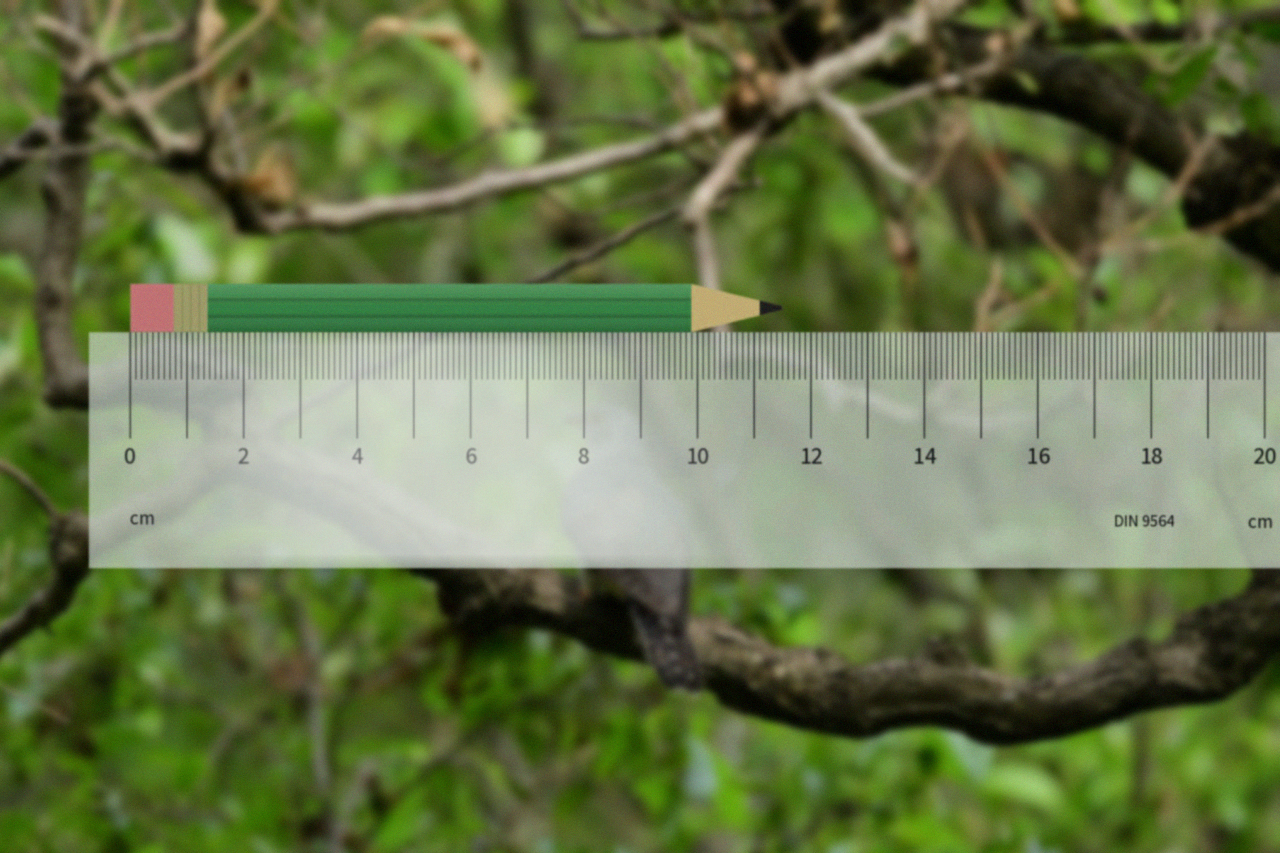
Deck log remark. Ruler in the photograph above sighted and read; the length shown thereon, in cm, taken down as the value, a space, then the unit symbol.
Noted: 11.5 cm
